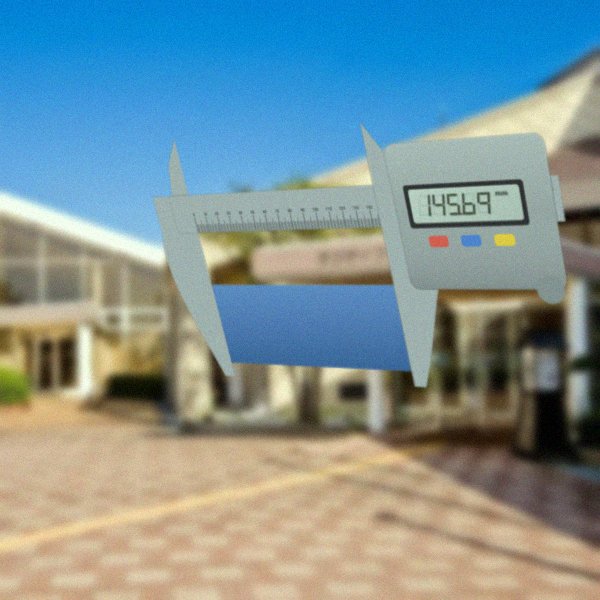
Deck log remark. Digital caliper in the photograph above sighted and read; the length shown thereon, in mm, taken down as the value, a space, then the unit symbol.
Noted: 145.69 mm
